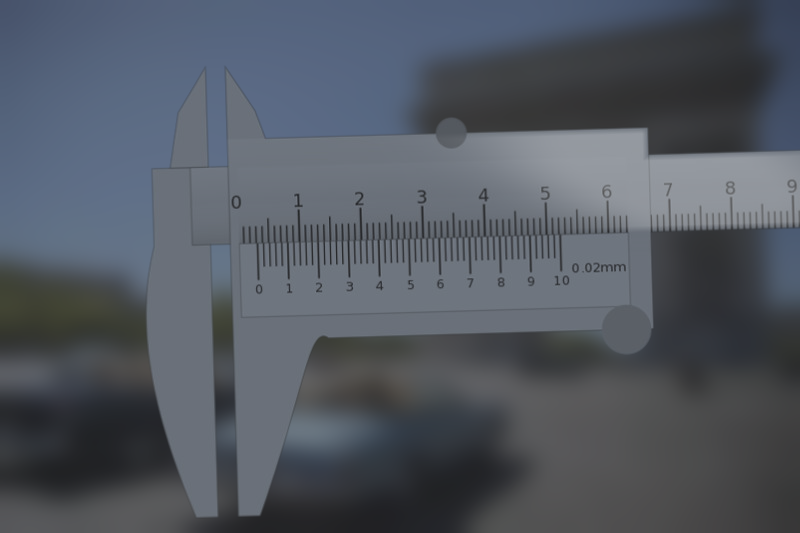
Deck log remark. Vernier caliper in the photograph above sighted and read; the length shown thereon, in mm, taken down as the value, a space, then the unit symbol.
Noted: 3.2 mm
